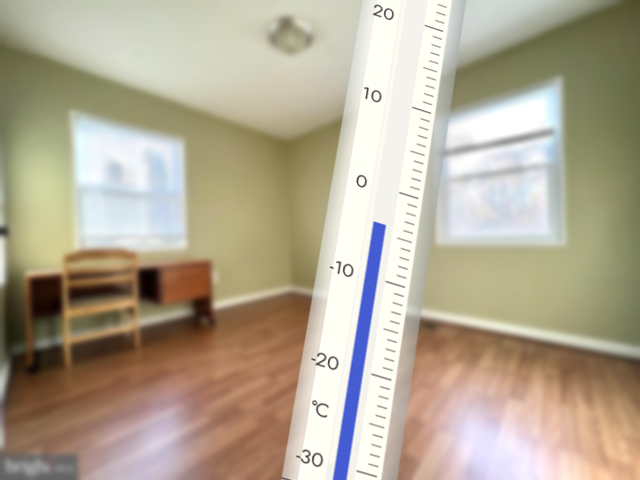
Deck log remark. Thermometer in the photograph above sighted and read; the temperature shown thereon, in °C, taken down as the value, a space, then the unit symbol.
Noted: -4 °C
